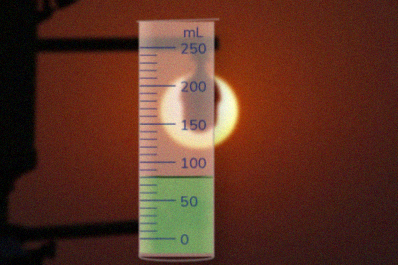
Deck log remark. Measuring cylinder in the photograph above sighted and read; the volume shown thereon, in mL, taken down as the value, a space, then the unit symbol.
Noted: 80 mL
